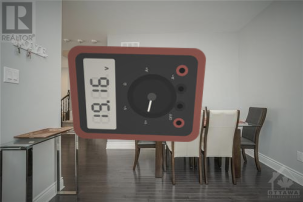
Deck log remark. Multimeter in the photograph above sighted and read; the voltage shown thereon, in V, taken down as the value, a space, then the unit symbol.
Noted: 19.16 V
